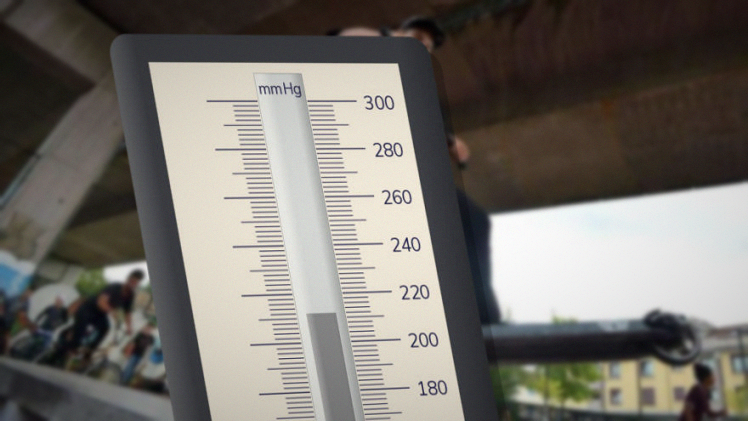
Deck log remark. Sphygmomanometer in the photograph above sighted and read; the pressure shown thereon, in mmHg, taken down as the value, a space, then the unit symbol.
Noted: 212 mmHg
